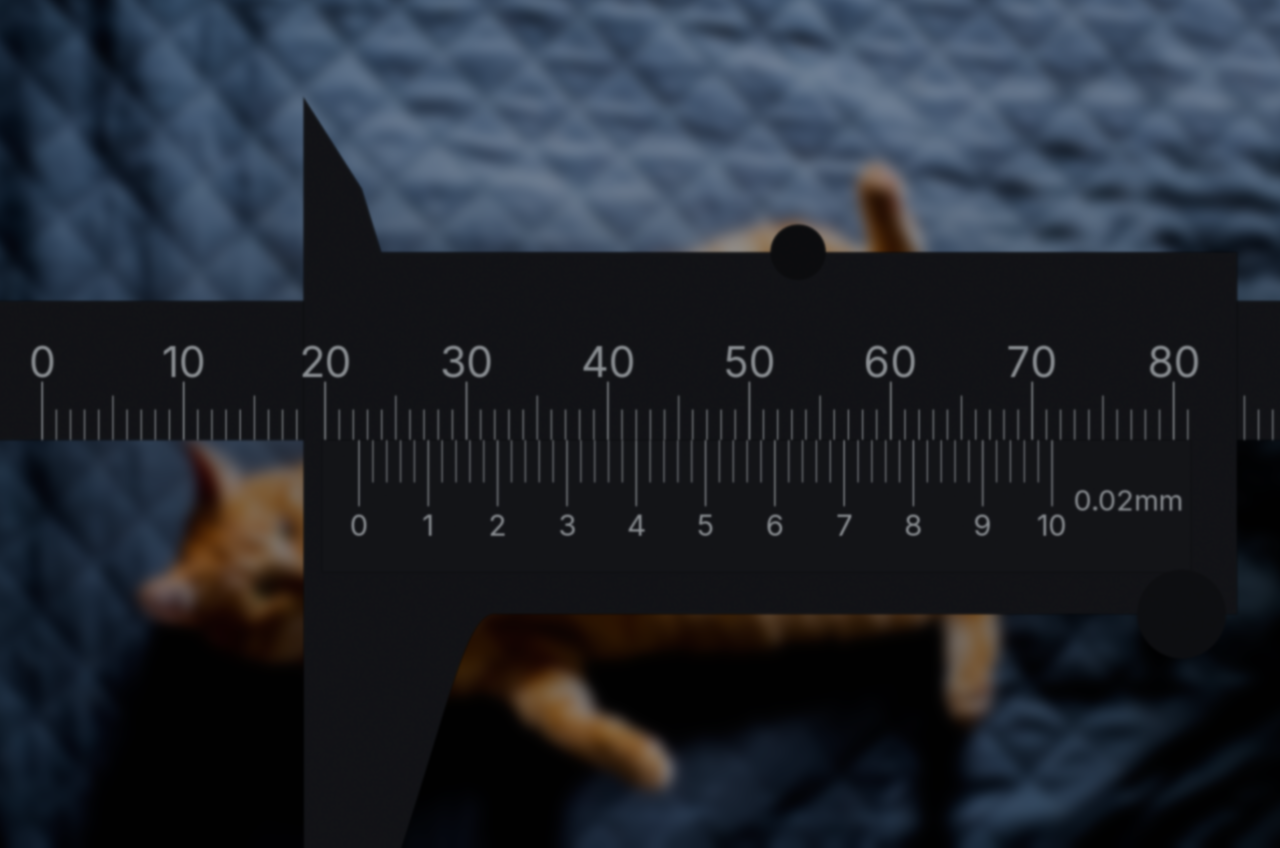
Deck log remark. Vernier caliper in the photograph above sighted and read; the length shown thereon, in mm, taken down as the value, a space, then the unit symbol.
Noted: 22.4 mm
